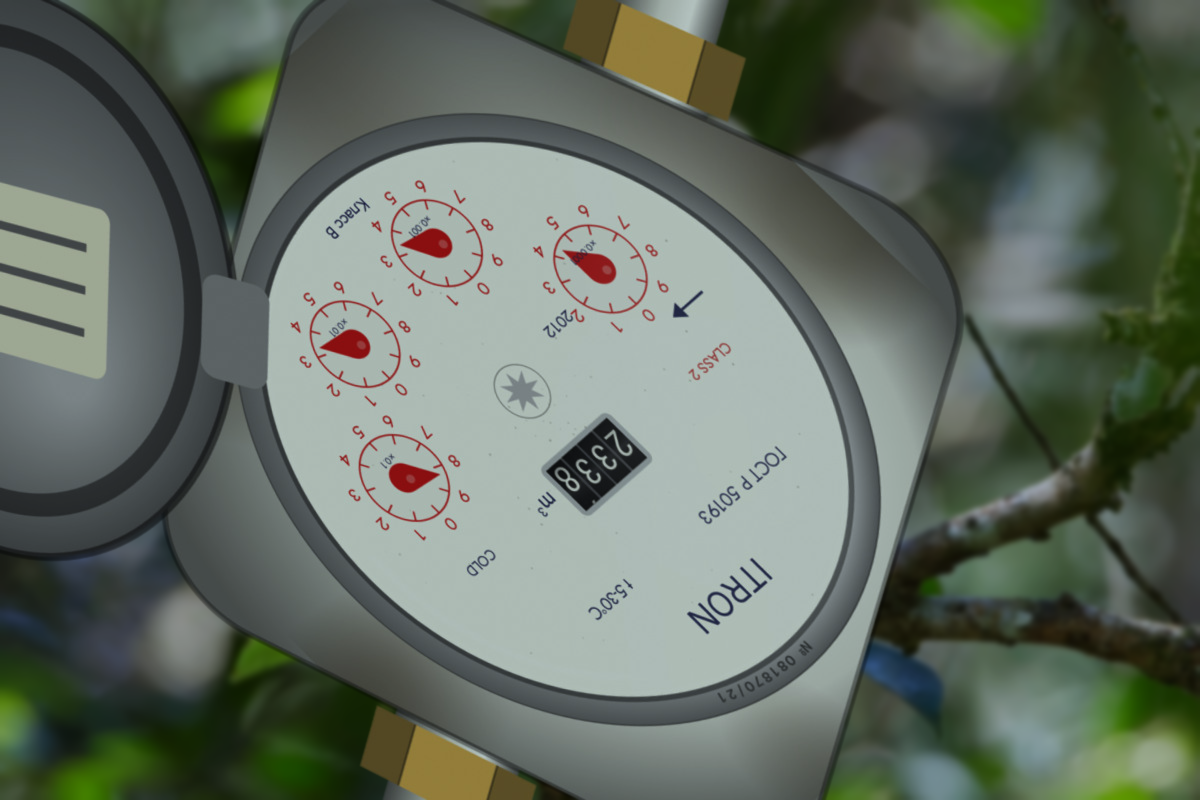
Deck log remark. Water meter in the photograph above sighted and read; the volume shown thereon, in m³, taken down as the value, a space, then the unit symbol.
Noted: 2337.8334 m³
